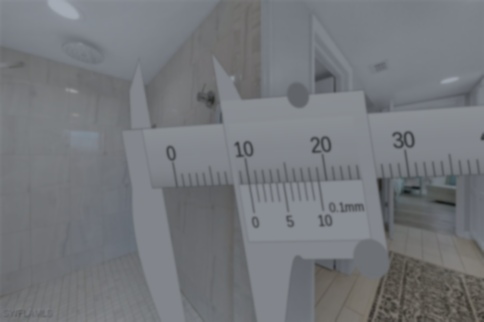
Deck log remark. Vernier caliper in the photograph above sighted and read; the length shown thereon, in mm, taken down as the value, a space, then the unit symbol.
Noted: 10.0 mm
